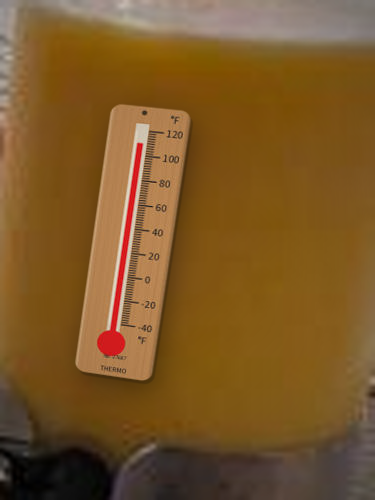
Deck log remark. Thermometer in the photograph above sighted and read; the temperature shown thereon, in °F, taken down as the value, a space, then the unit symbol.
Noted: 110 °F
